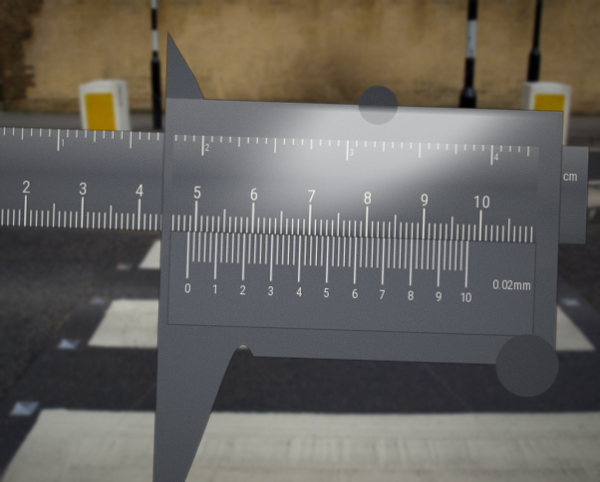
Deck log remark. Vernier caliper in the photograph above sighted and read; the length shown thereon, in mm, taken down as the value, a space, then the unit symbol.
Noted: 48.8 mm
